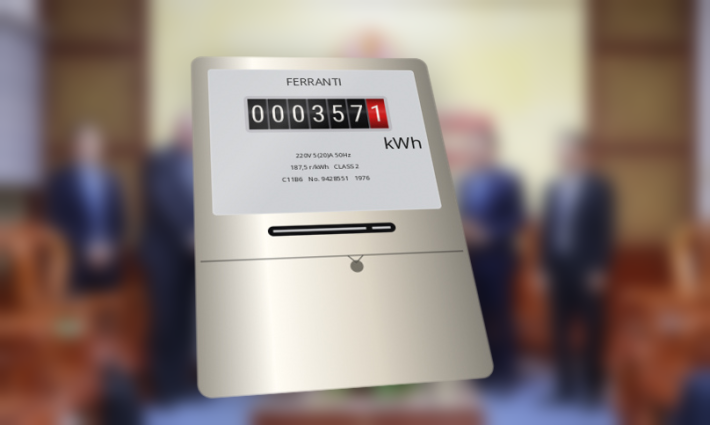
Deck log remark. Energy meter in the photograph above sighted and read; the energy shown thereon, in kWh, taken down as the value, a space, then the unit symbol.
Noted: 357.1 kWh
